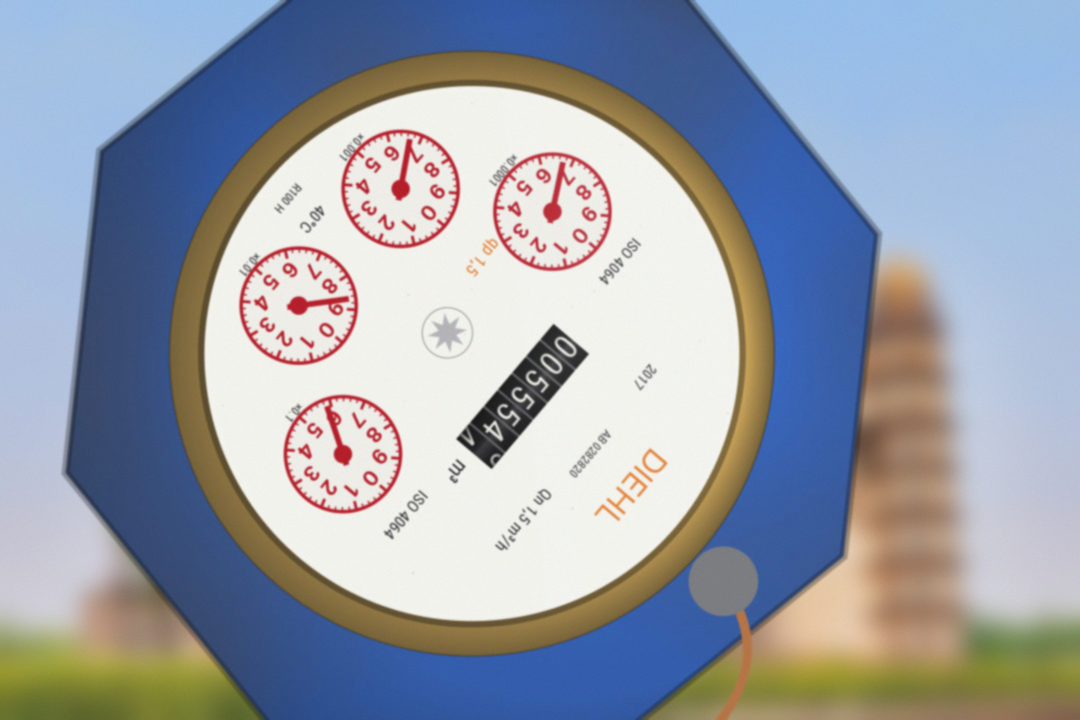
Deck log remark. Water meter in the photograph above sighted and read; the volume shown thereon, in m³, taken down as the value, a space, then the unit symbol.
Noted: 55543.5866 m³
